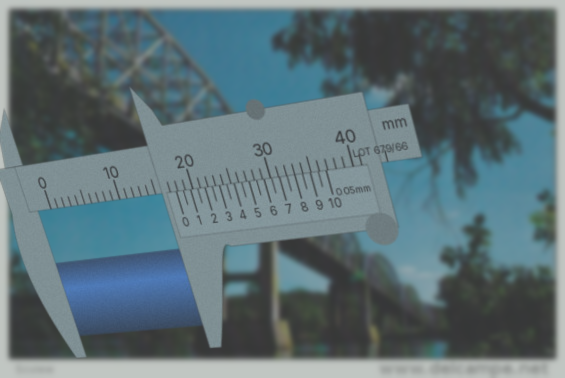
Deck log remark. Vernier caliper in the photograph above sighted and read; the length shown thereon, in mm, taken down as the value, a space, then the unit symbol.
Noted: 17.8 mm
